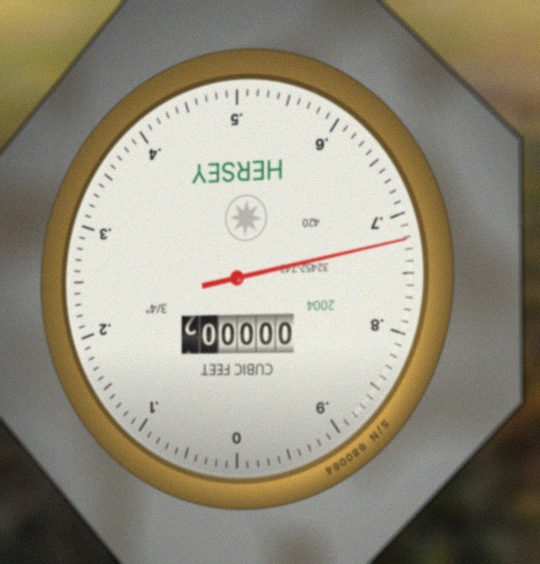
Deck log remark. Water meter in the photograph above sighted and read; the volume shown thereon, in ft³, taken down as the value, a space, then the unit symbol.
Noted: 1.72 ft³
